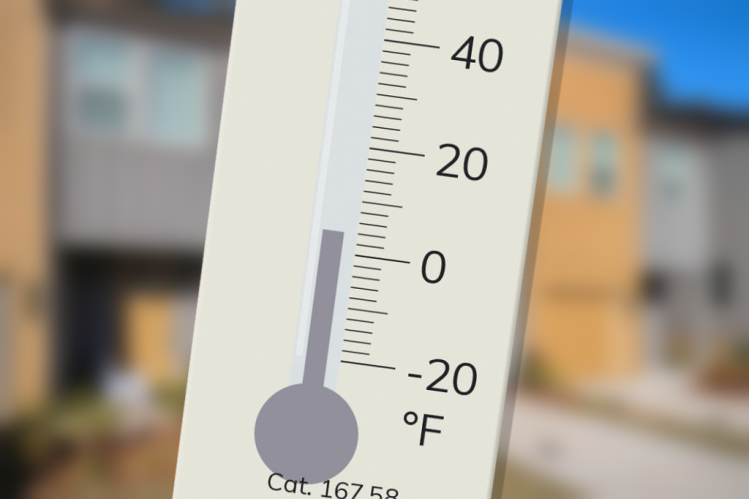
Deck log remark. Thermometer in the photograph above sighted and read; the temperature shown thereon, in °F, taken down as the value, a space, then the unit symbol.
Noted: 4 °F
